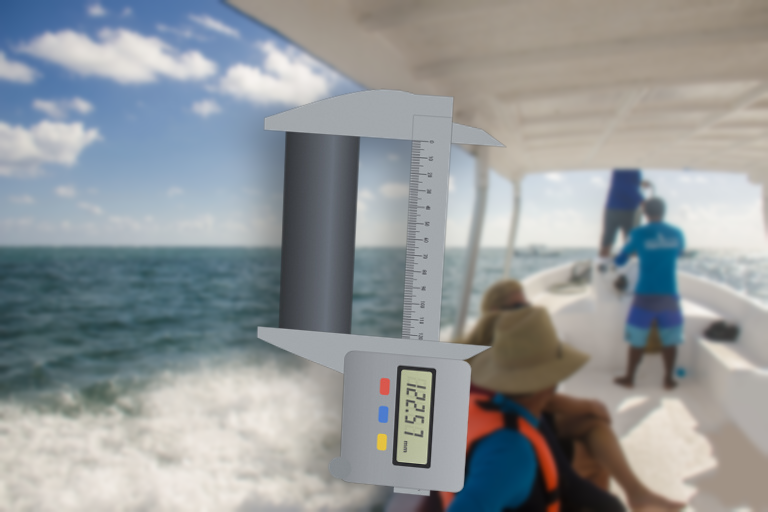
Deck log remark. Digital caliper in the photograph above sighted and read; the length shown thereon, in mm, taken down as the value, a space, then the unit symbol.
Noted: 122.57 mm
